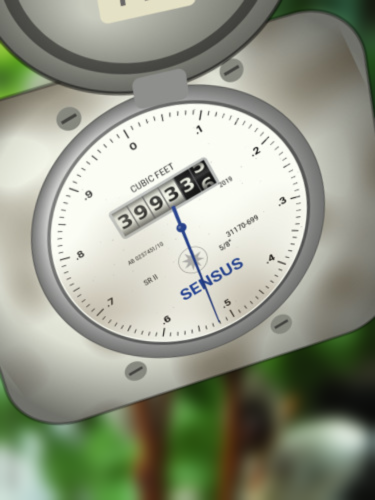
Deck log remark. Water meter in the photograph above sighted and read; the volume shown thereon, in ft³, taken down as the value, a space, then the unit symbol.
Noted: 399335.52 ft³
